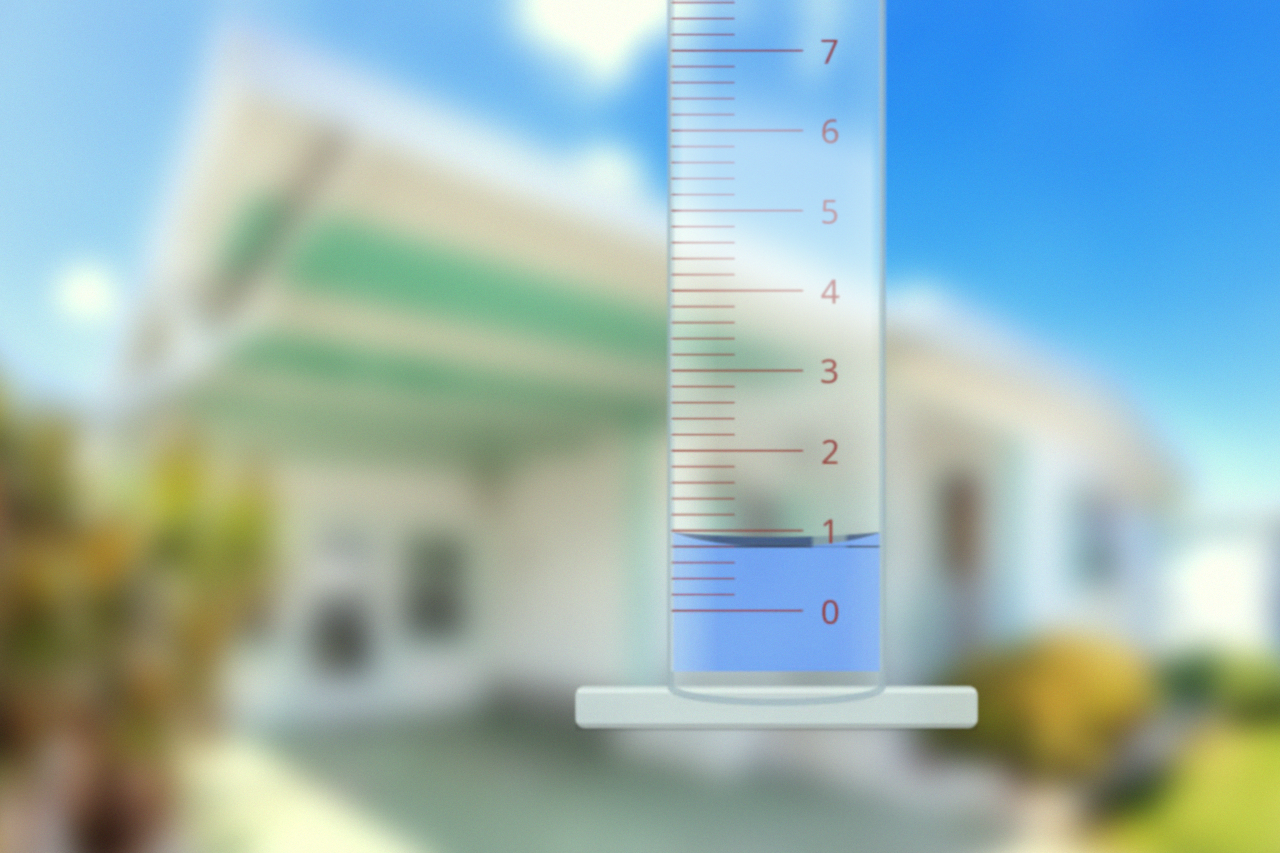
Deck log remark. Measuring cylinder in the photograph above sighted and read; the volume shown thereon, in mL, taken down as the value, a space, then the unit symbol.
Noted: 0.8 mL
